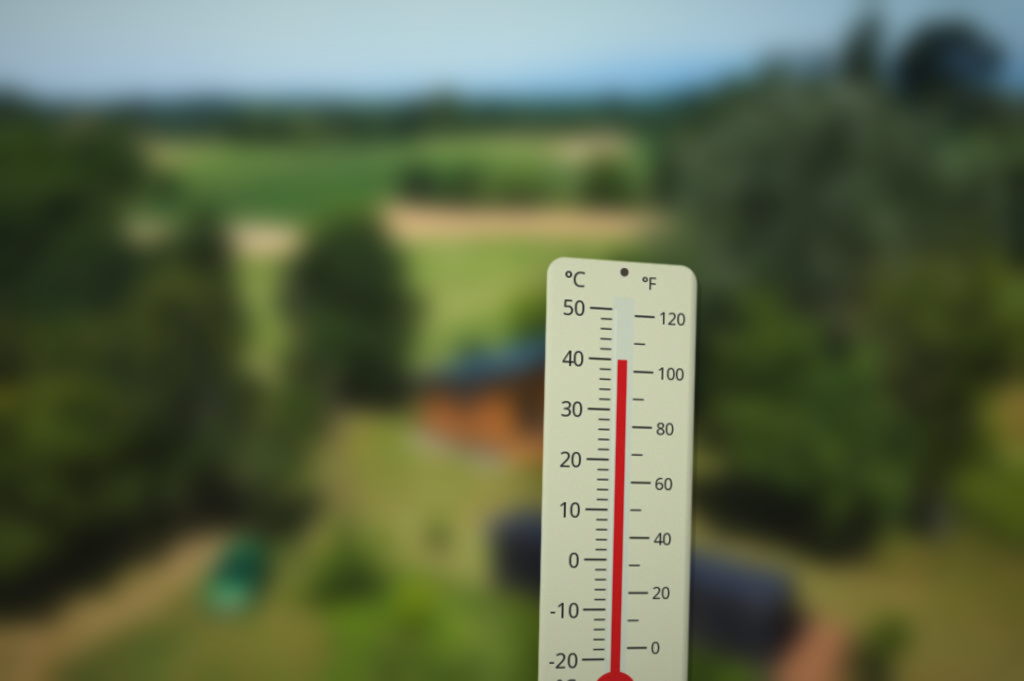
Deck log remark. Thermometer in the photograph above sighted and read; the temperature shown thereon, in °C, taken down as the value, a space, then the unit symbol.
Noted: 40 °C
